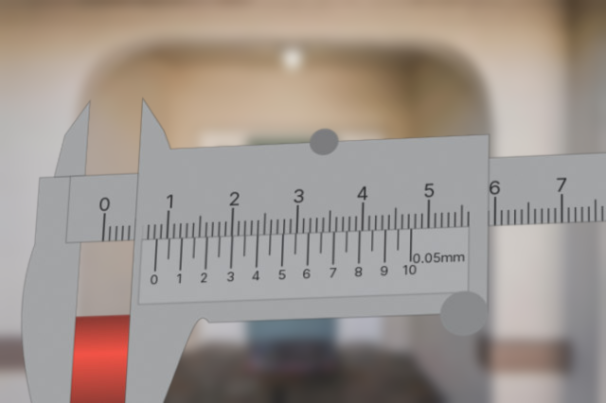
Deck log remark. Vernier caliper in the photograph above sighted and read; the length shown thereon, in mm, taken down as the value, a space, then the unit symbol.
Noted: 8.4 mm
